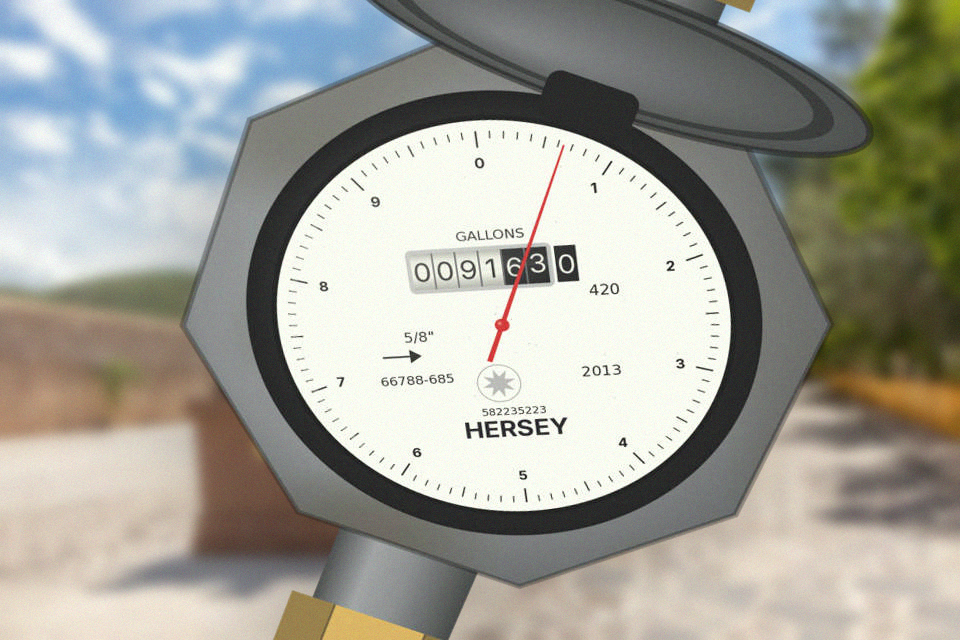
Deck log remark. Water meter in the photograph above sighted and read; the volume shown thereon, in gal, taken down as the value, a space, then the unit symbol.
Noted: 91630.6 gal
